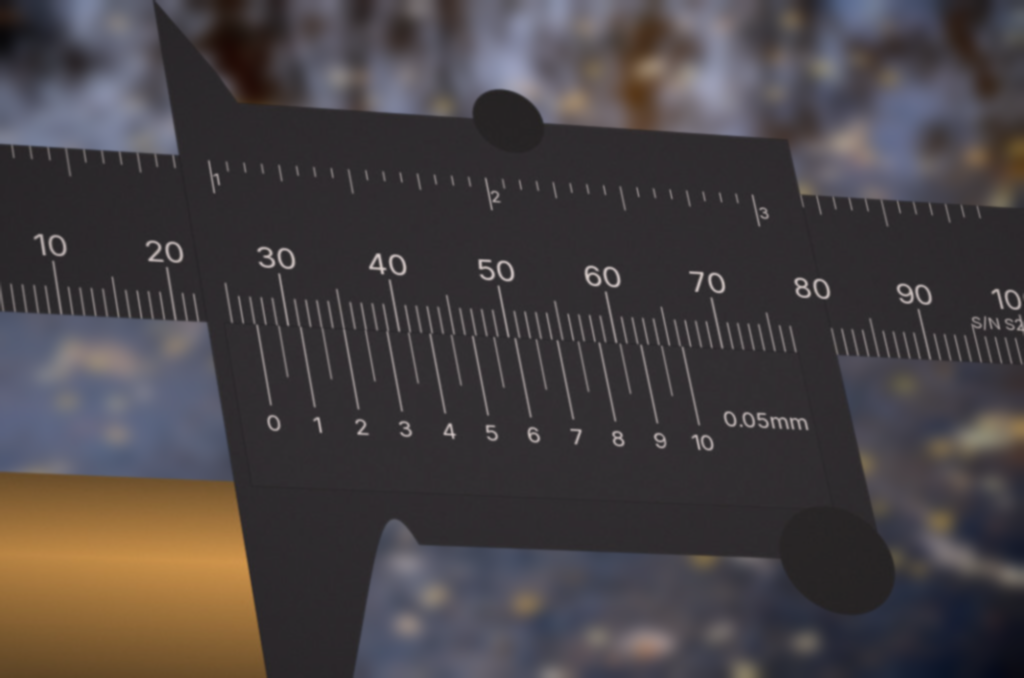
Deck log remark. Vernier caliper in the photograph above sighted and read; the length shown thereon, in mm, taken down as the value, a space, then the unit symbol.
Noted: 27.2 mm
